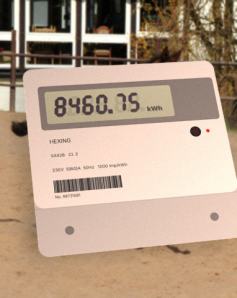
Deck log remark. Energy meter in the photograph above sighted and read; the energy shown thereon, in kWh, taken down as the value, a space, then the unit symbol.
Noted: 8460.75 kWh
